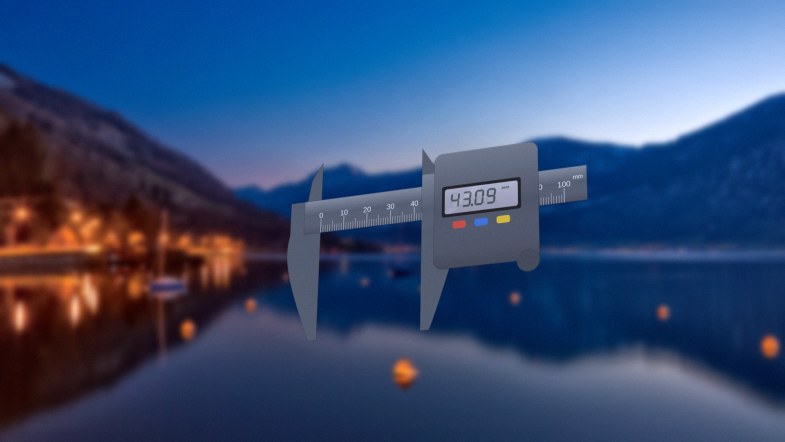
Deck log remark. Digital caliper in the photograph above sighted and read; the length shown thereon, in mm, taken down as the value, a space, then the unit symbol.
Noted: 43.09 mm
